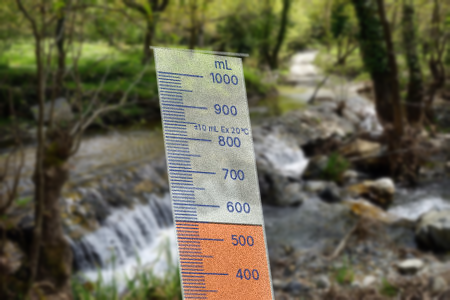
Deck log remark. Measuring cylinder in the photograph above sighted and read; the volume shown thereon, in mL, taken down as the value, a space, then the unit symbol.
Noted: 550 mL
